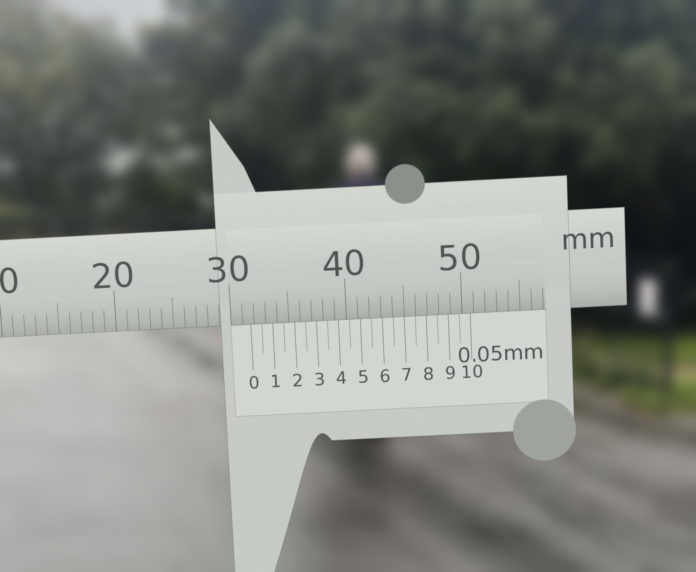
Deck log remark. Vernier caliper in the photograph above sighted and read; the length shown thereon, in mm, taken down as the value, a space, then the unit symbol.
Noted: 31.7 mm
